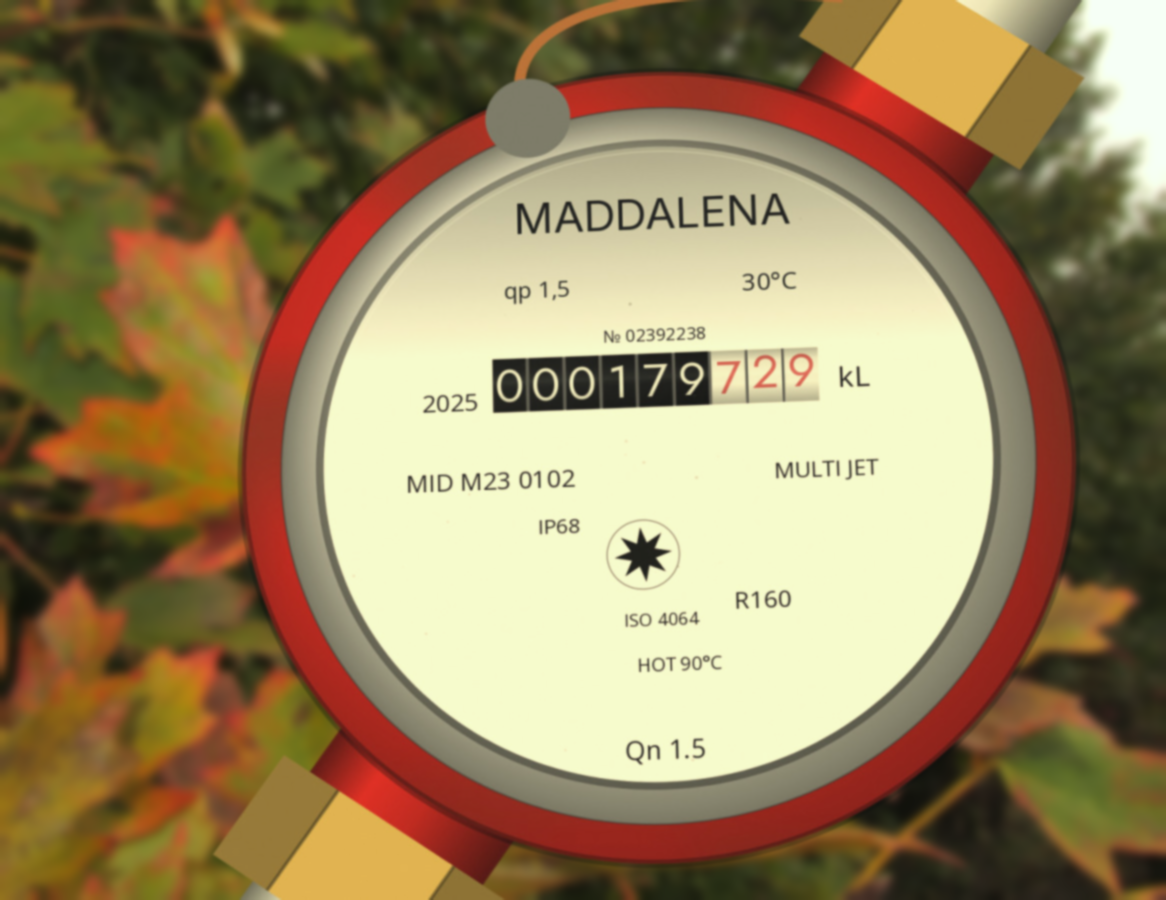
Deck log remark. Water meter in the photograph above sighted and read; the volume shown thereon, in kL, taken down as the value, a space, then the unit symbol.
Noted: 179.729 kL
